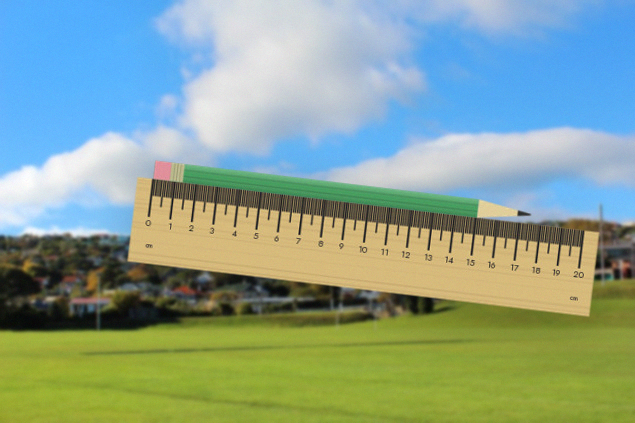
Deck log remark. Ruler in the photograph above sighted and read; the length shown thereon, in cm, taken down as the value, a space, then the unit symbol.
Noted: 17.5 cm
